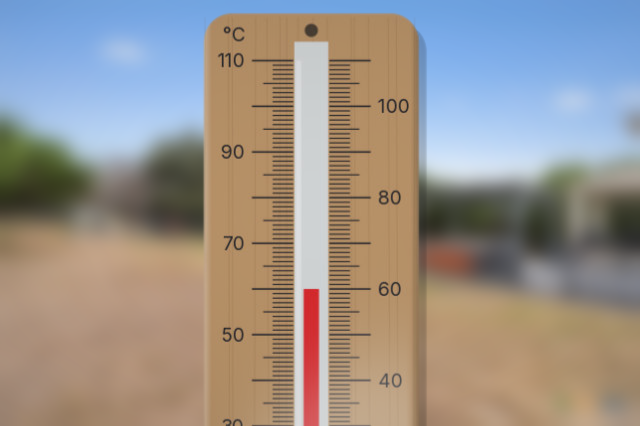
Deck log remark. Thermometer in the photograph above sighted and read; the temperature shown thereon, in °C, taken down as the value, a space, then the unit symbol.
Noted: 60 °C
